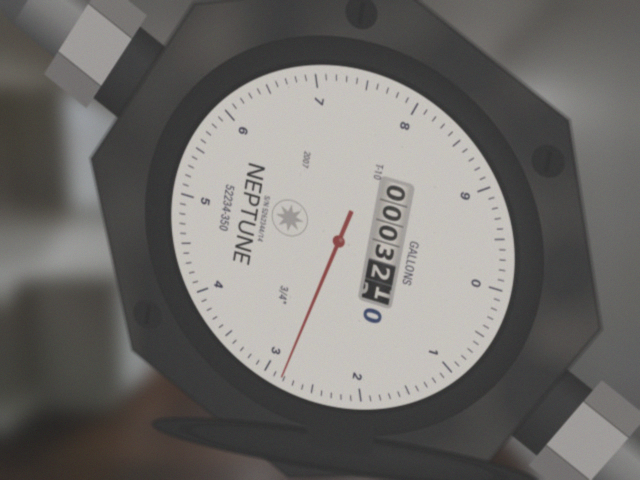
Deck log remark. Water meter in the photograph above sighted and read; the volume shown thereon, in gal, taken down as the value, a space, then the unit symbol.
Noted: 3212.8 gal
